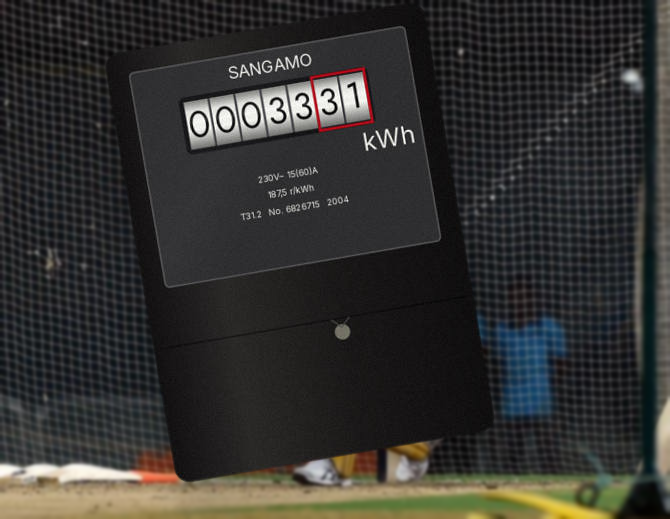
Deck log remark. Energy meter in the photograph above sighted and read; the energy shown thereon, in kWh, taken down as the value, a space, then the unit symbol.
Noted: 33.31 kWh
